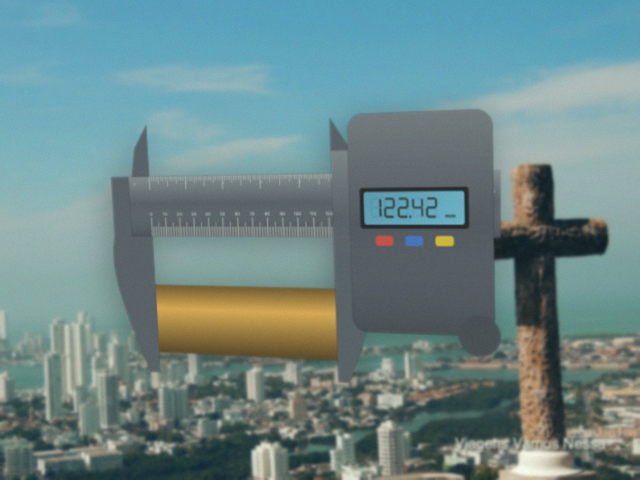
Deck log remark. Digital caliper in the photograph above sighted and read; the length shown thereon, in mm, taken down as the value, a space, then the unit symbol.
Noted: 122.42 mm
